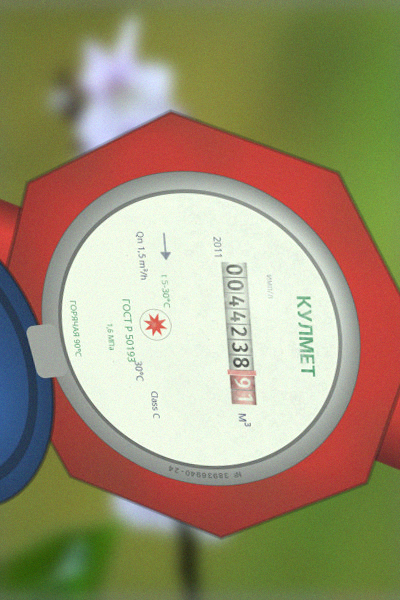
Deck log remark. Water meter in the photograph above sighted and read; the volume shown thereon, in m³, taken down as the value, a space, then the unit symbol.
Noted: 44238.91 m³
